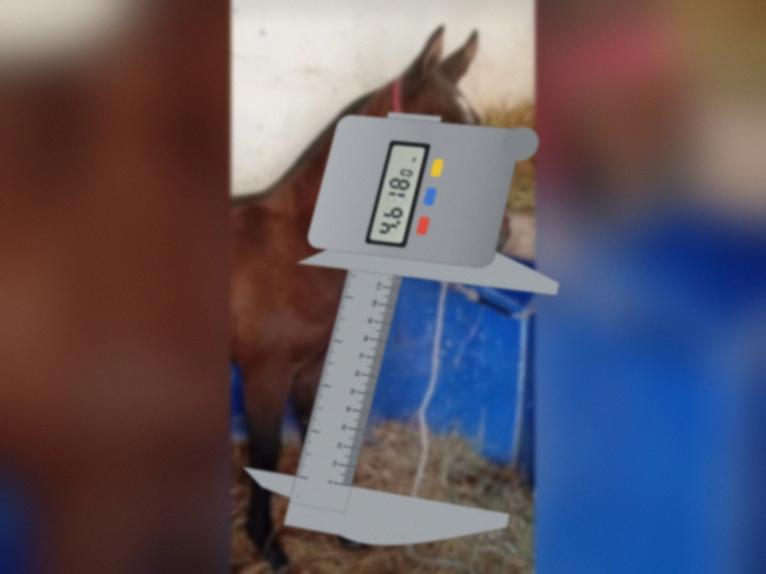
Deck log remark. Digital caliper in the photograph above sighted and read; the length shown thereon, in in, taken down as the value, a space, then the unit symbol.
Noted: 4.6180 in
